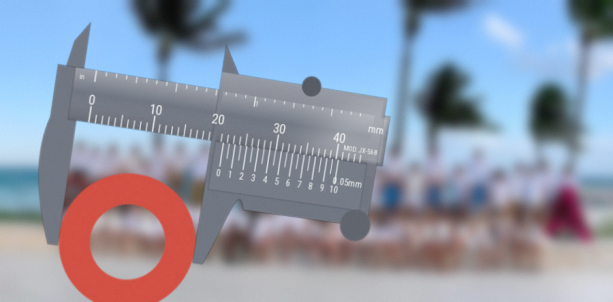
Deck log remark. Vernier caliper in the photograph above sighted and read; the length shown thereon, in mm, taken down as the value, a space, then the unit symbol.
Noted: 21.4 mm
